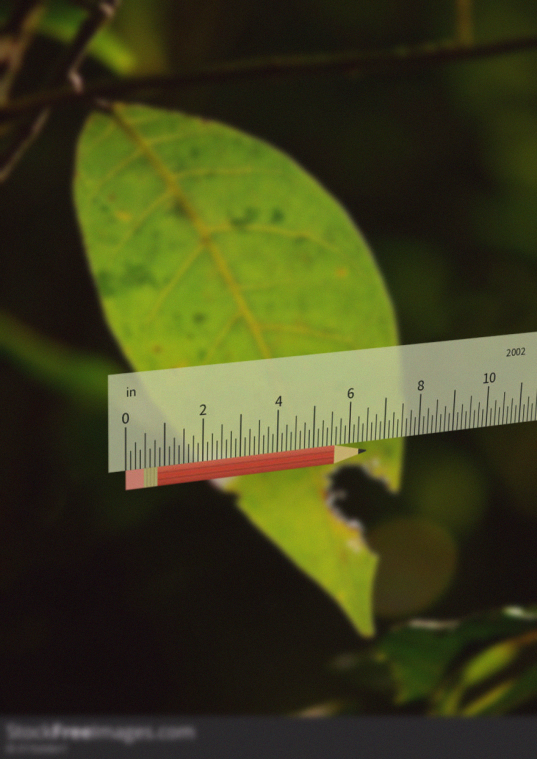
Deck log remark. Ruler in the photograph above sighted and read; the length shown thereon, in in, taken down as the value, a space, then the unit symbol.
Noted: 6.5 in
